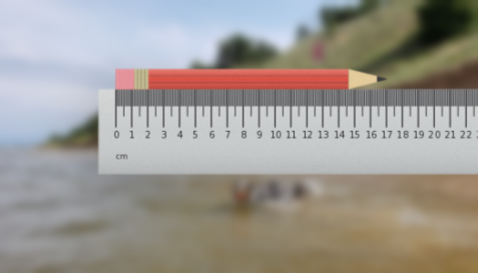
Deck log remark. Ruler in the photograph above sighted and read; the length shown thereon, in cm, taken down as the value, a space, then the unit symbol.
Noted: 17 cm
